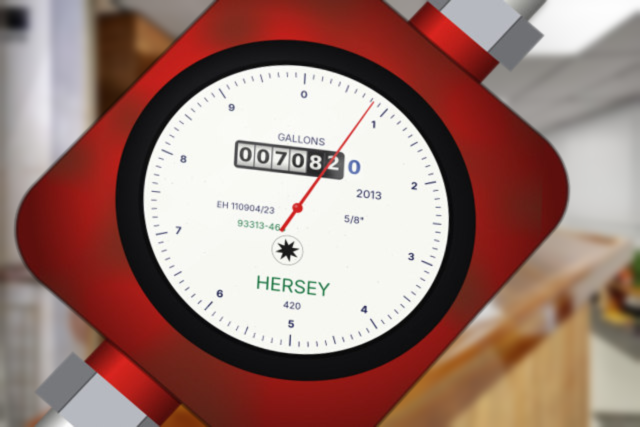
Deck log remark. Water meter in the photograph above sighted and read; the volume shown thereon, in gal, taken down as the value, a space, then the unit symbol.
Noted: 70820.8 gal
